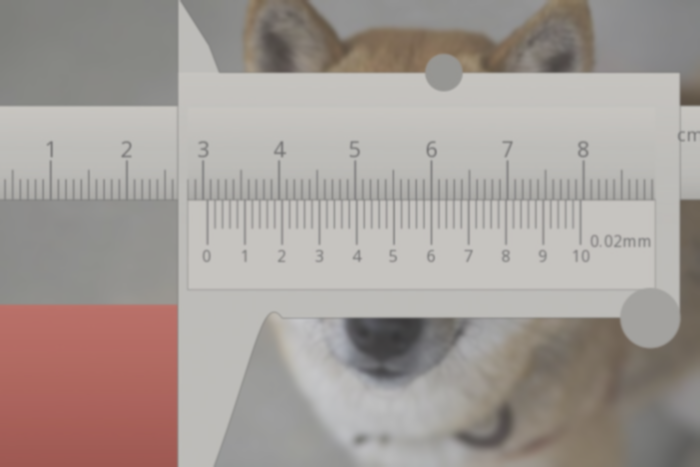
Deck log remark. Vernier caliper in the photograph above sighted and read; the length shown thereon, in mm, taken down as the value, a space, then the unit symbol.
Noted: 30.6 mm
